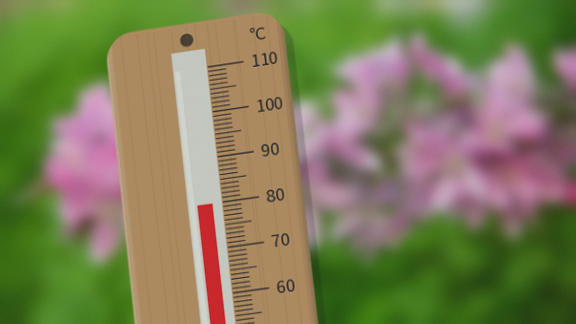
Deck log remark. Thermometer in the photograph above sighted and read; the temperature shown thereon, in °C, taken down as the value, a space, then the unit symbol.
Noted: 80 °C
